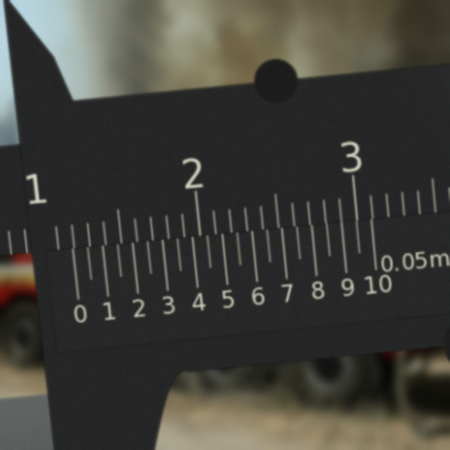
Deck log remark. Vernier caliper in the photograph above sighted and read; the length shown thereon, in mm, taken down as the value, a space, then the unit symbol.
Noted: 11.9 mm
